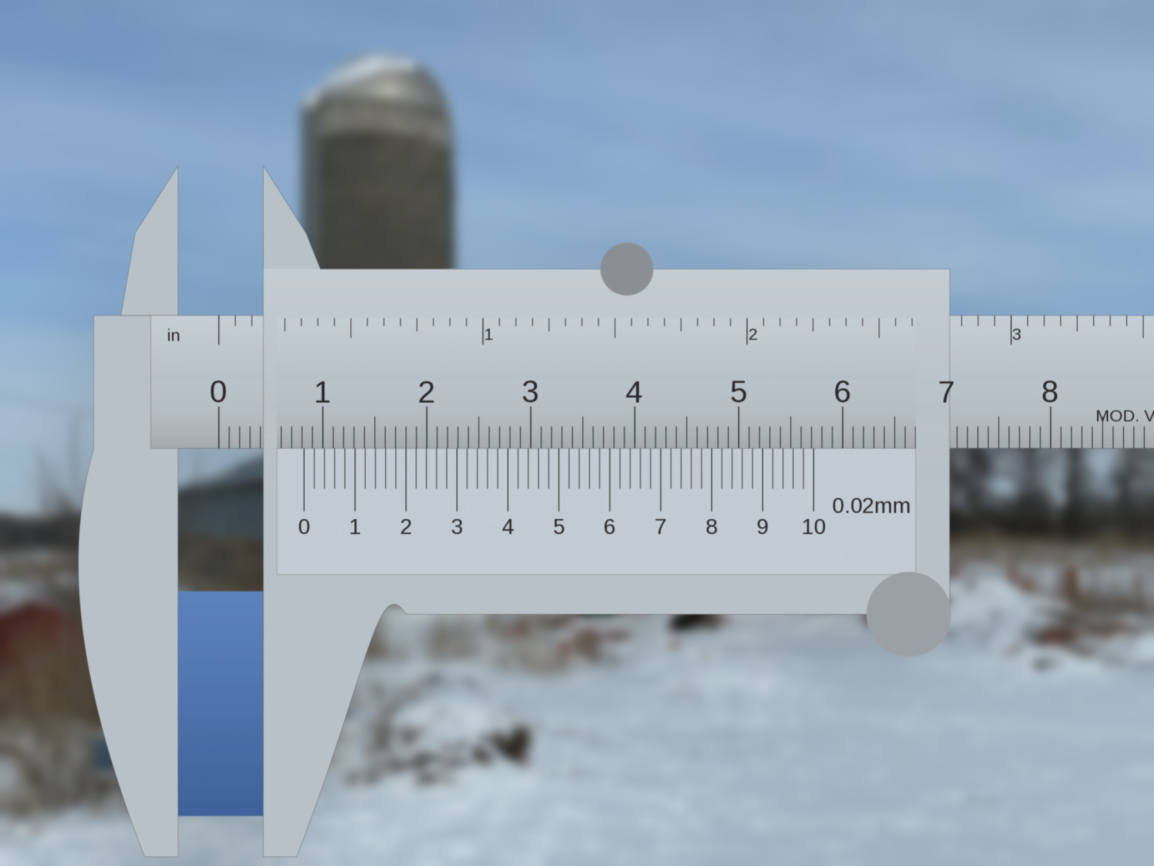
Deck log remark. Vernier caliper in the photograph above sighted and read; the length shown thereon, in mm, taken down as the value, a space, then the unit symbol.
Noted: 8.2 mm
